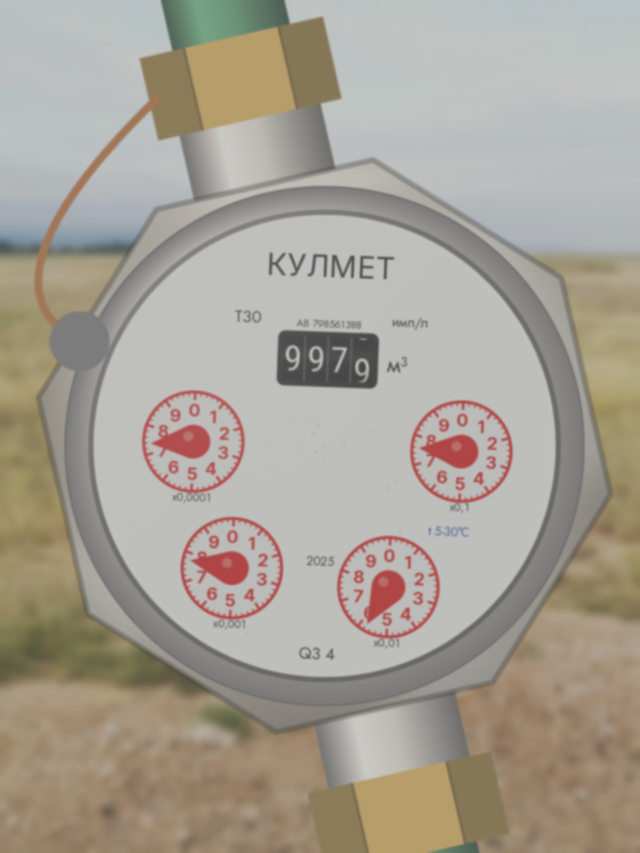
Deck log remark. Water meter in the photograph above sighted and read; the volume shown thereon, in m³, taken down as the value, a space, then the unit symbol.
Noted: 9978.7577 m³
